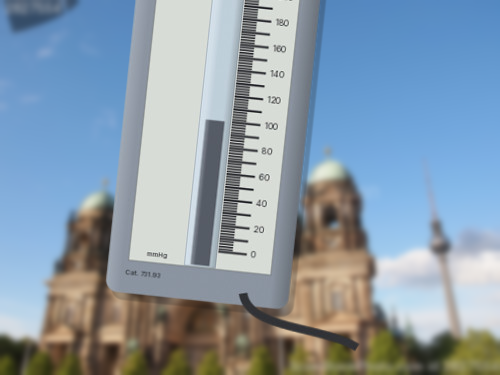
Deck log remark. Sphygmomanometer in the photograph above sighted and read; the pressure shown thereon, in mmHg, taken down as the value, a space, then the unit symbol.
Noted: 100 mmHg
